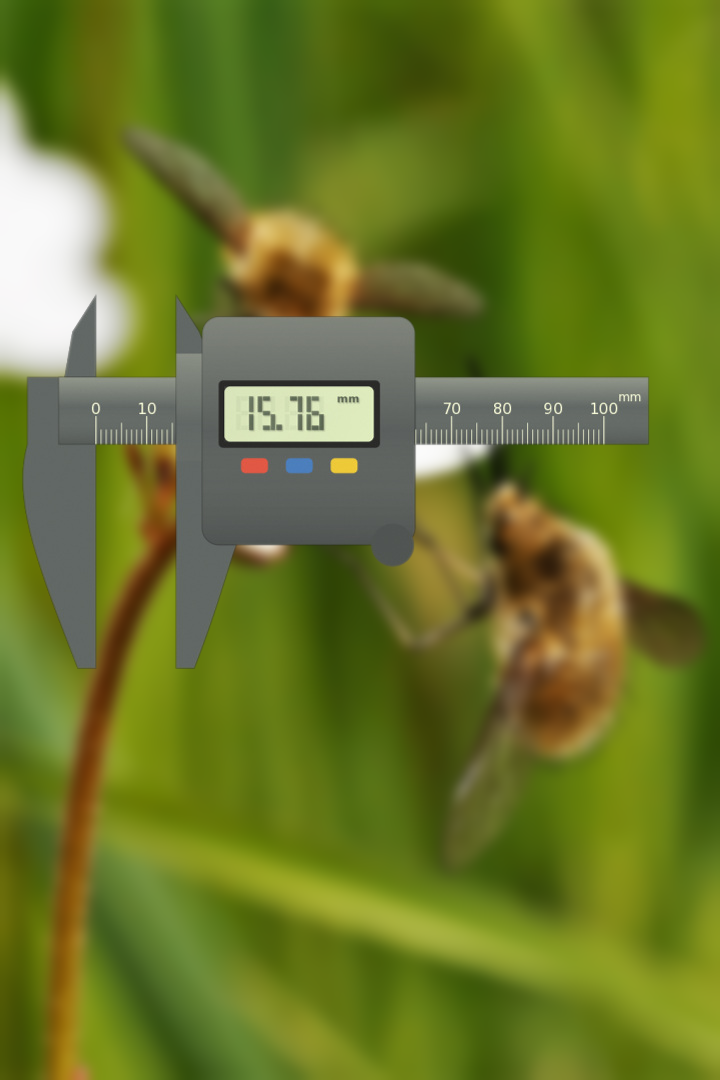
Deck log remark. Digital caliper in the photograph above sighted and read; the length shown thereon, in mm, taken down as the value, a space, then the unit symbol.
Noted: 15.76 mm
